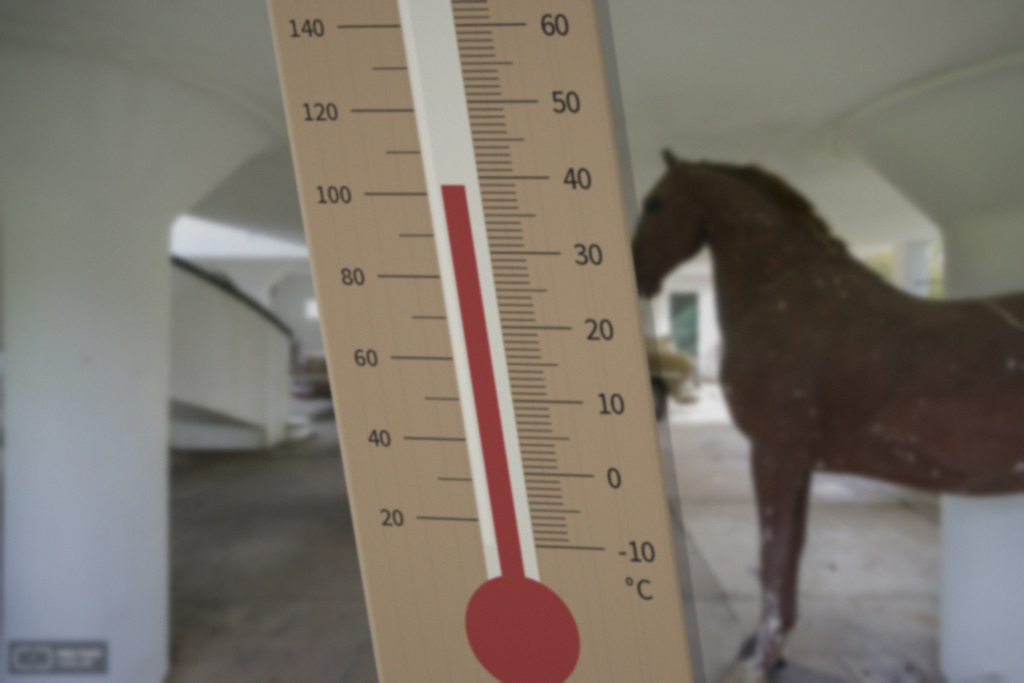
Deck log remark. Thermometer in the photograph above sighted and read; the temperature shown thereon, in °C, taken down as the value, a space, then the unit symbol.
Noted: 39 °C
